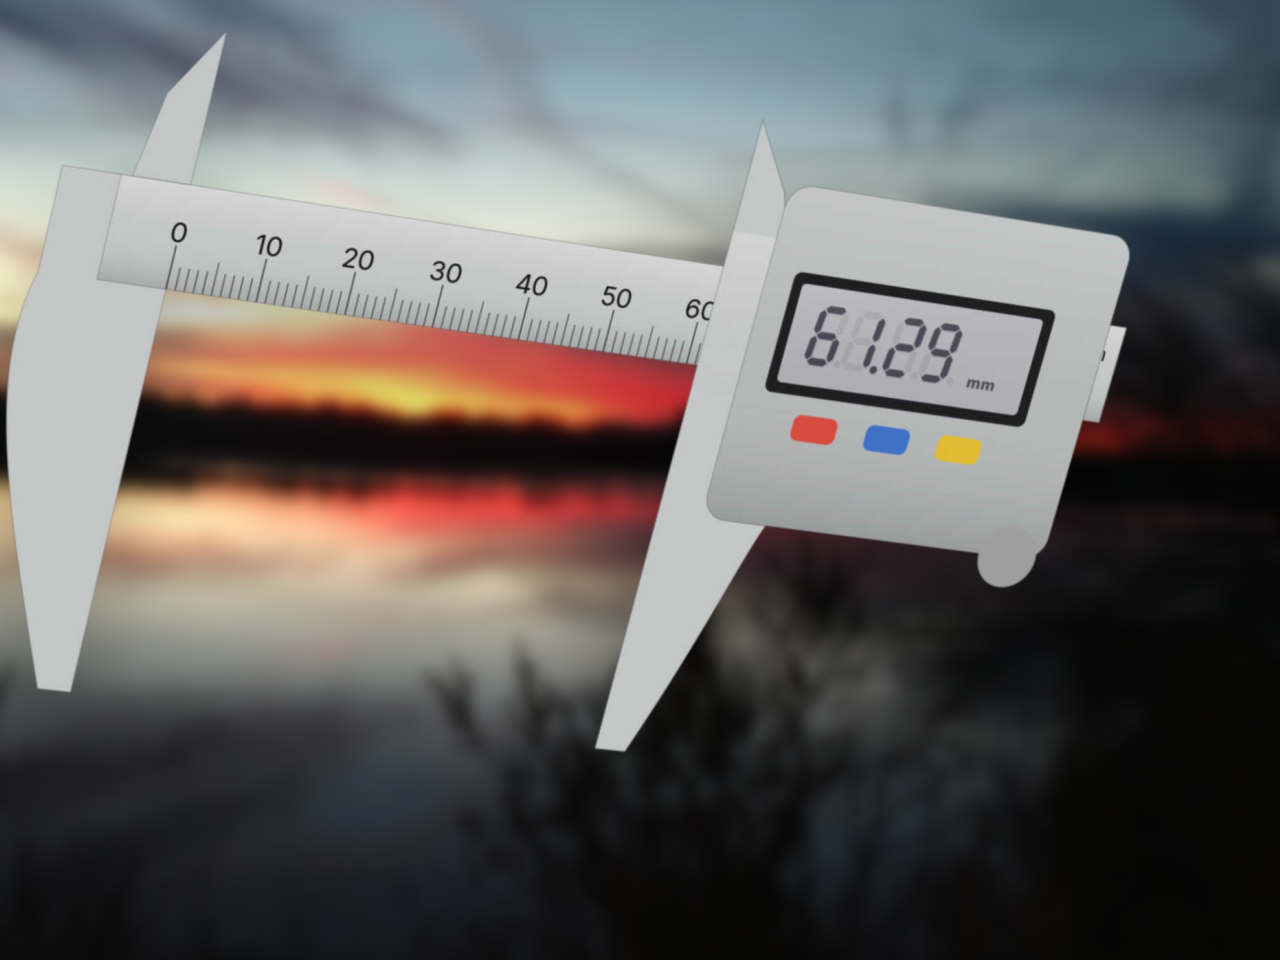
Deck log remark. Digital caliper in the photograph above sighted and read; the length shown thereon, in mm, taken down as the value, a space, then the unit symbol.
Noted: 61.29 mm
